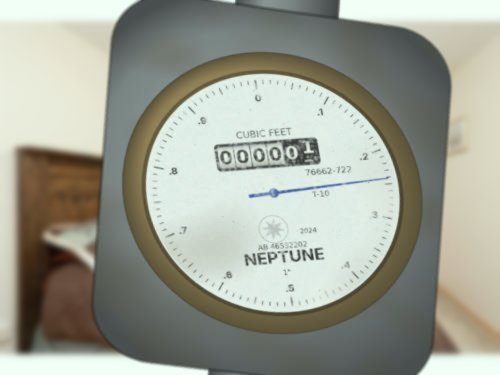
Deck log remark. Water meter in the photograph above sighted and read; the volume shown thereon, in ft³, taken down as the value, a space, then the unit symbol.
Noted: 1.24 ft³
